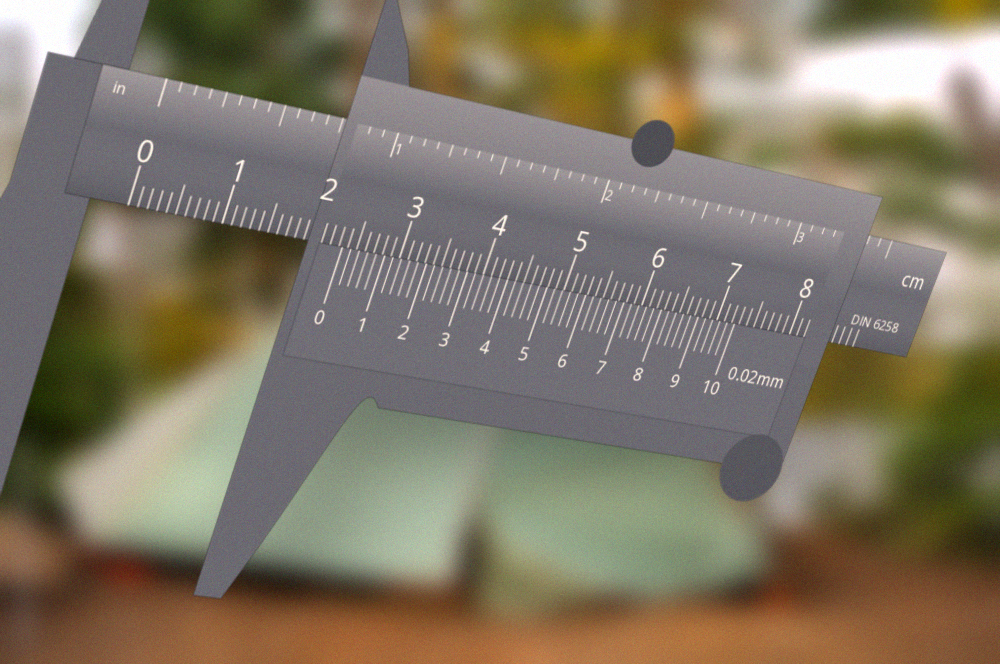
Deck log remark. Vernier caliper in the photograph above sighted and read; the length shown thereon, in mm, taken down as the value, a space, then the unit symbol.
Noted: 23.4 mm
